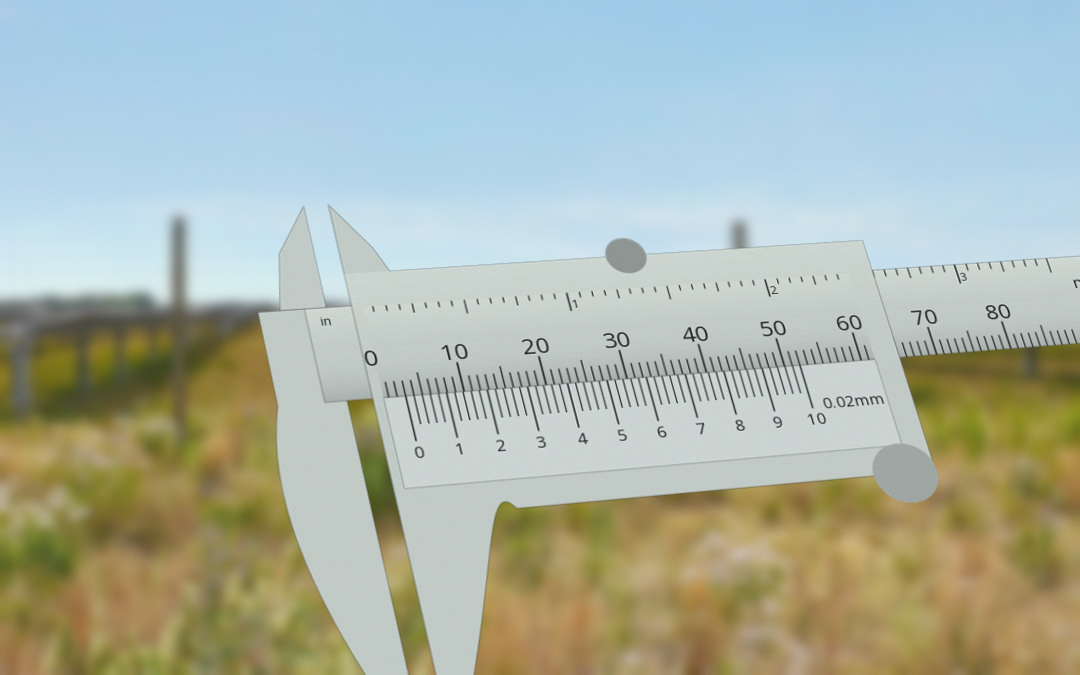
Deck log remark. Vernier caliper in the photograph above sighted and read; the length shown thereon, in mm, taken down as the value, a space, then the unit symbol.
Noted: 3.0 mm
